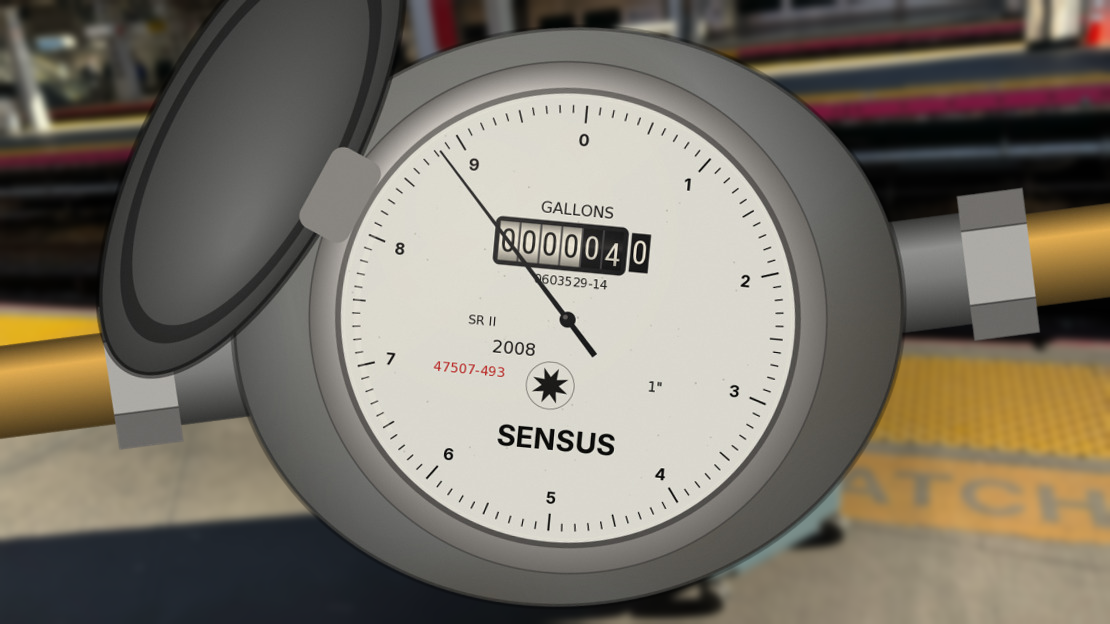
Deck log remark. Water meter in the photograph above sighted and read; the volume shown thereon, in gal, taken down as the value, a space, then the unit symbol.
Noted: 38.8 gal
